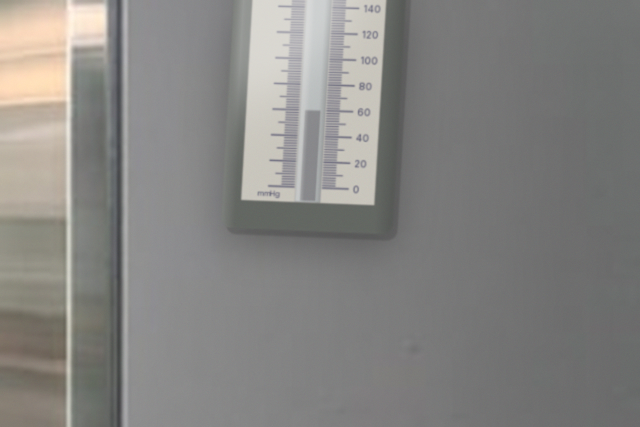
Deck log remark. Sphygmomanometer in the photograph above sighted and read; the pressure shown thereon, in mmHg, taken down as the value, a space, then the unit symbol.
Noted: 60 mmHg
